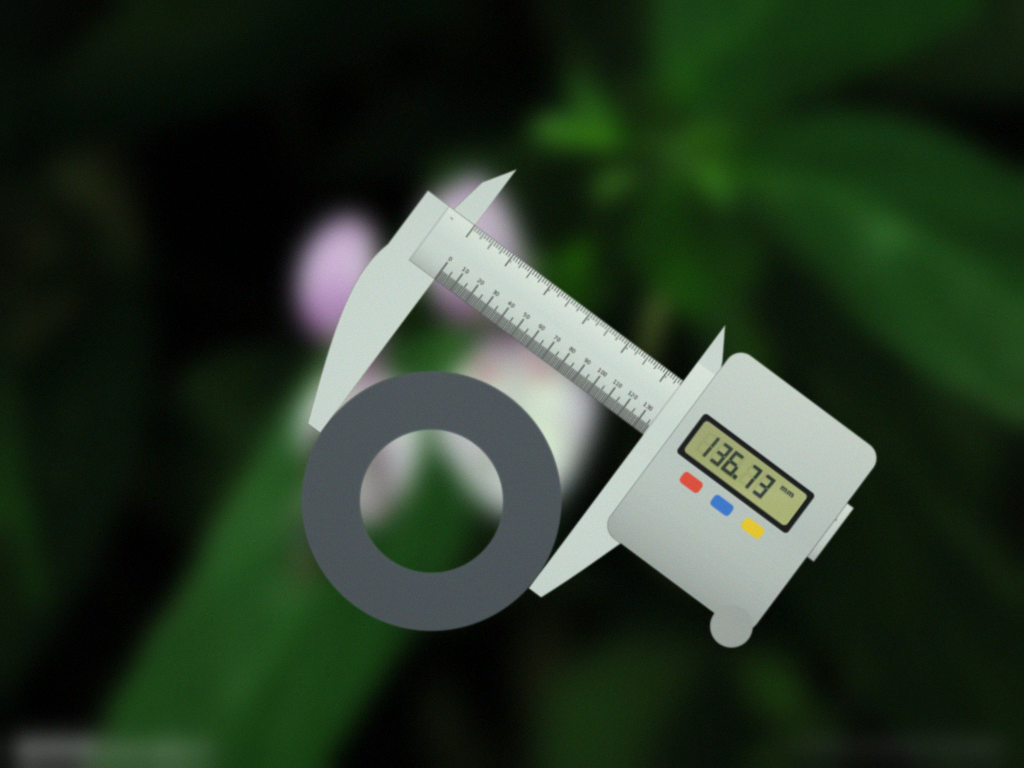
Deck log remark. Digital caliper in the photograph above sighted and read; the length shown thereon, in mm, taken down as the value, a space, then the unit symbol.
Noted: 136.73 mm
